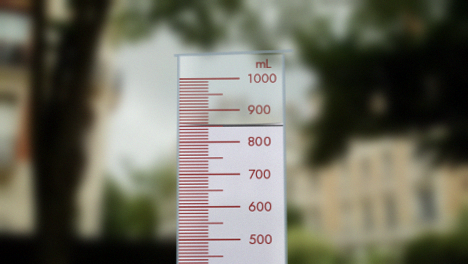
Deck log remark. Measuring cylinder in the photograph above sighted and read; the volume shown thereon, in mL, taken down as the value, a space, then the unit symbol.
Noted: 850 mL
